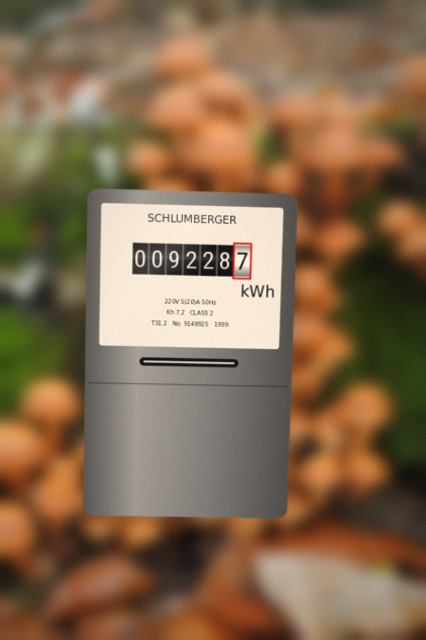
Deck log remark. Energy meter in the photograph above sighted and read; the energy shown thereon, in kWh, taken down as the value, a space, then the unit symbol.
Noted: 9228.7 kWh
